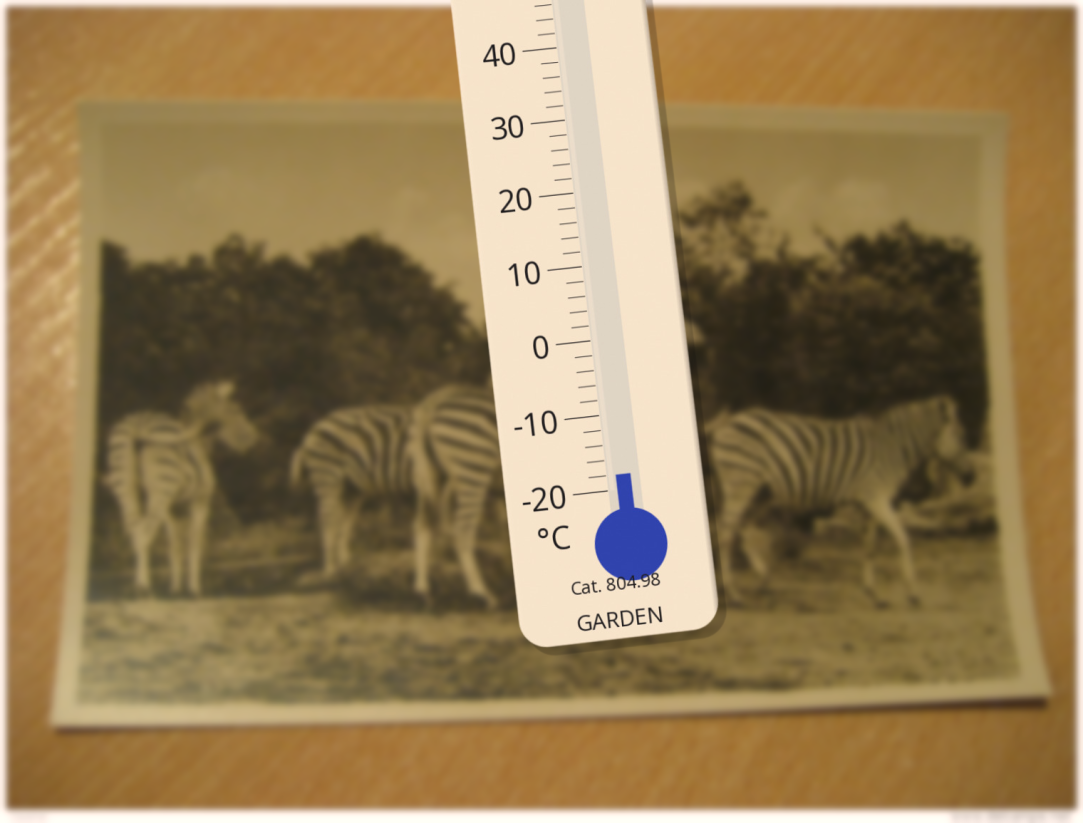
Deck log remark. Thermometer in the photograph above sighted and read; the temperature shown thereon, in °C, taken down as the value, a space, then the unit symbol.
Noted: -18 °C
